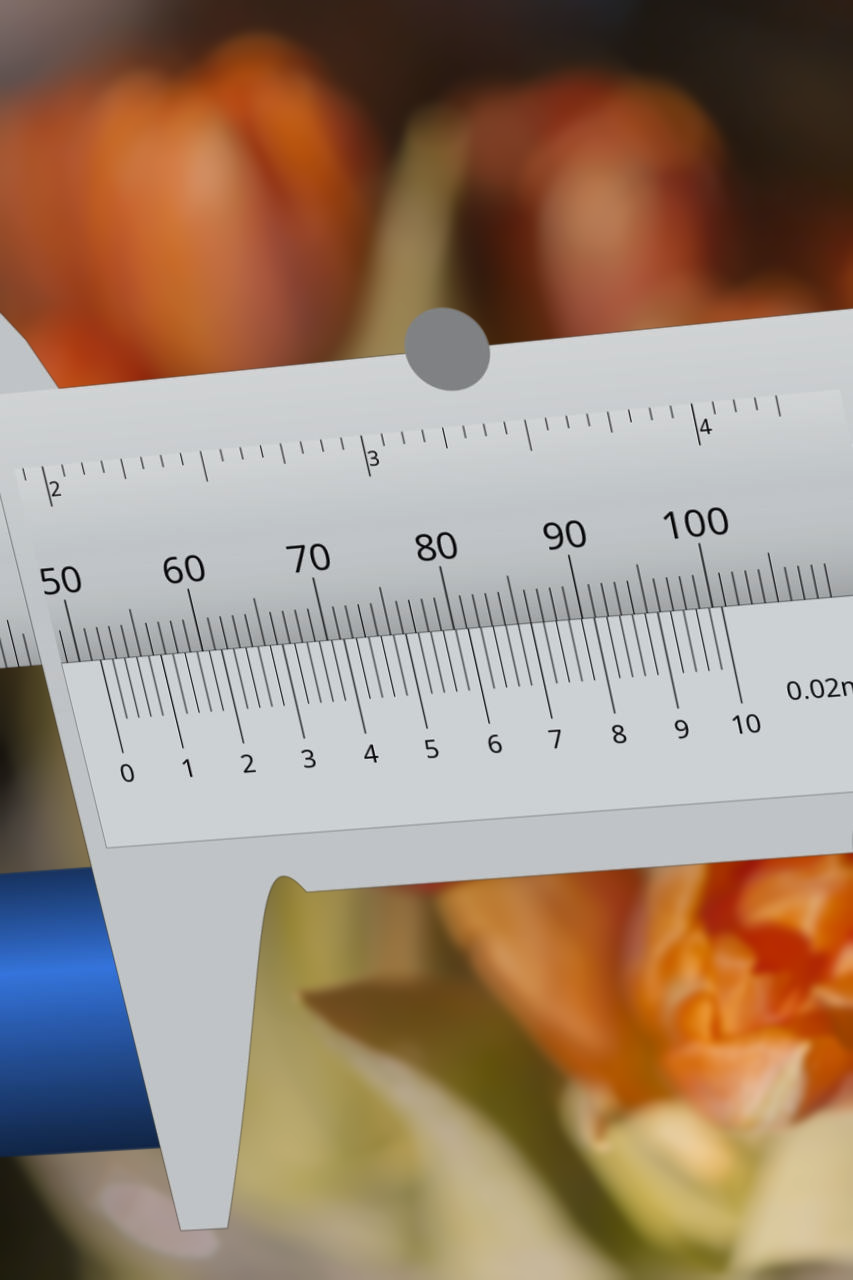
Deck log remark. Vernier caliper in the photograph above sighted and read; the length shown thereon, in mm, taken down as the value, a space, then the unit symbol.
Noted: 51.7 mm
